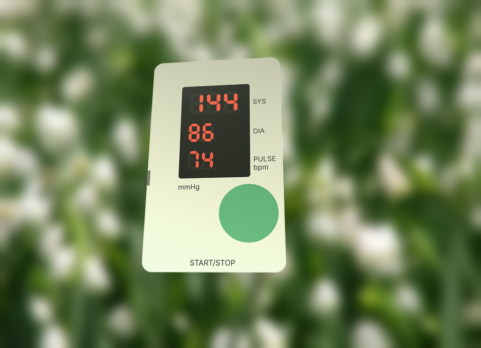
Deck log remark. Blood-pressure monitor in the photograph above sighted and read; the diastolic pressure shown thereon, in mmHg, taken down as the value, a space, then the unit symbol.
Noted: 86 mmHg
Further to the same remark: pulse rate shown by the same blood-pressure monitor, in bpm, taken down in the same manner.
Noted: 74 bpm
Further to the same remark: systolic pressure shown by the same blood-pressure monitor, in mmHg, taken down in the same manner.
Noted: 144 mmHg
